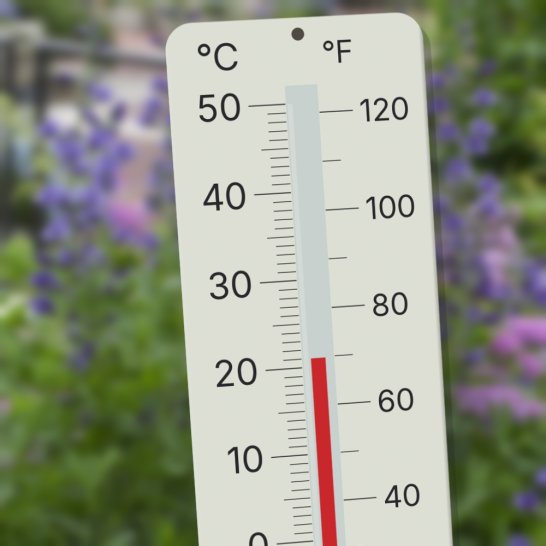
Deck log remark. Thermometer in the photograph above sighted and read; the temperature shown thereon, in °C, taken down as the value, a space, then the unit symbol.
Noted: 21 °C
